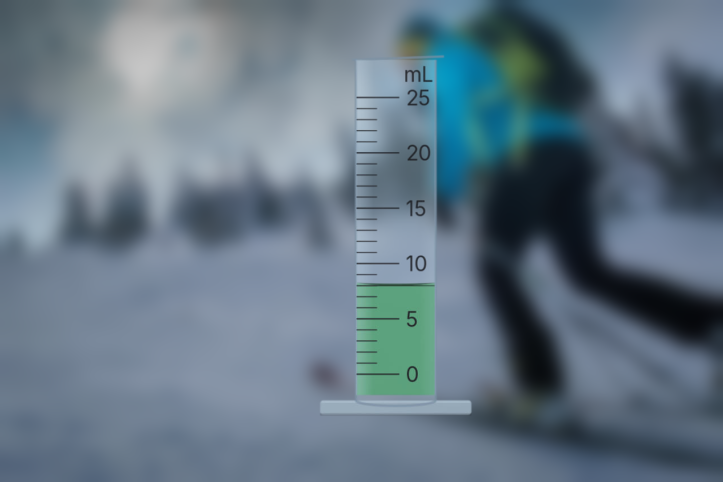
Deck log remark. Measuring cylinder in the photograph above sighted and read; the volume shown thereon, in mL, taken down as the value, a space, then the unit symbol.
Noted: 8 mL
